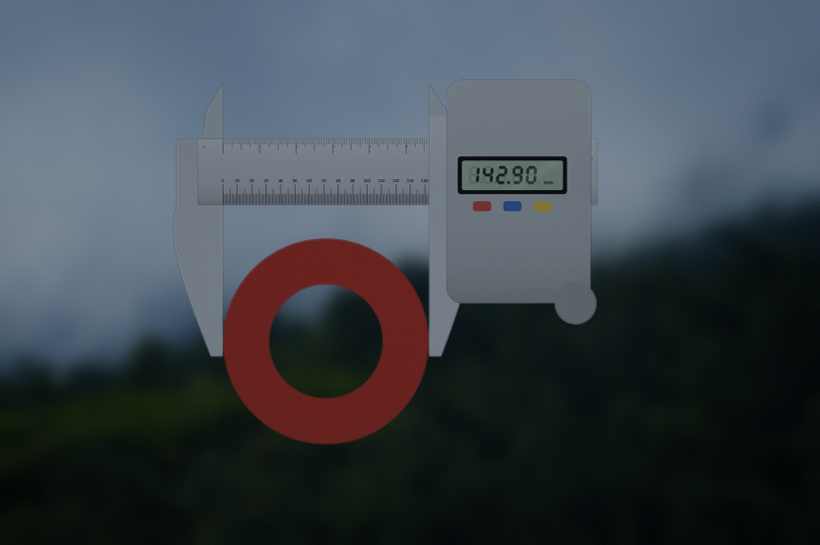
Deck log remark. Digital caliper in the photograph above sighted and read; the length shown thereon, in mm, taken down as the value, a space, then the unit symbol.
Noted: 142.90 mm
